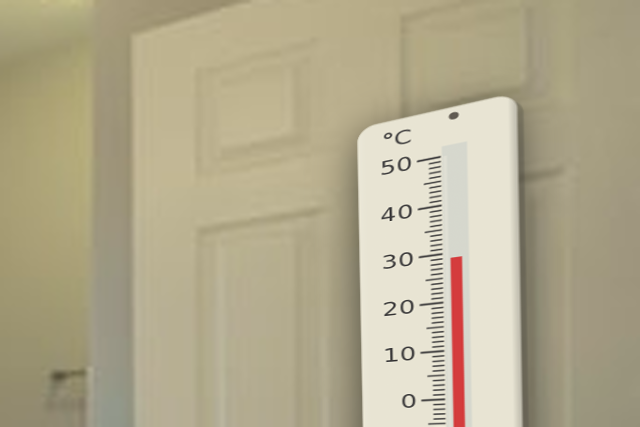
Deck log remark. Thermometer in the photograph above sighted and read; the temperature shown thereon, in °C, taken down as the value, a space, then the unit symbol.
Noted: 29 °C
